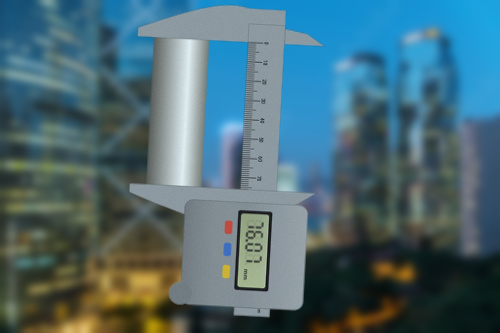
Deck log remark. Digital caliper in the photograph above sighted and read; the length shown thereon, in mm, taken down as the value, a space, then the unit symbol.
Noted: 76.07 mm
